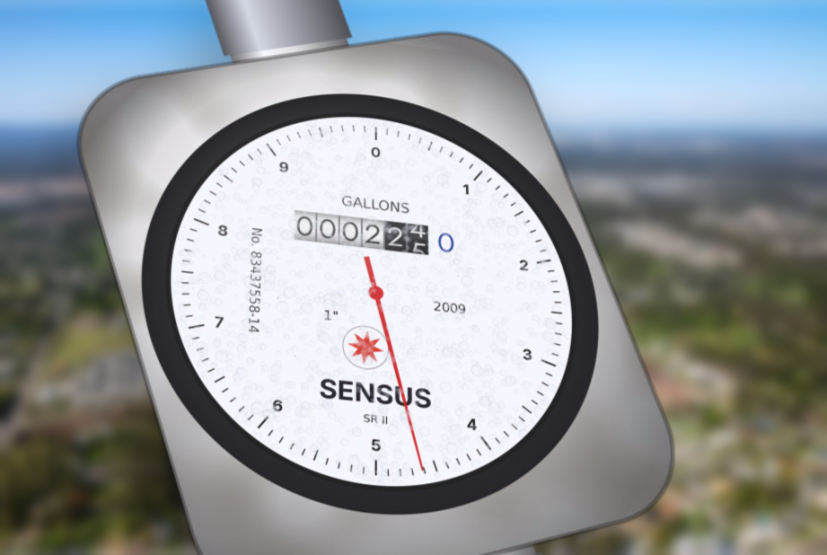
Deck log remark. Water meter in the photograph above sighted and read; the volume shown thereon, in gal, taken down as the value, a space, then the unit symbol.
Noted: 2244.6 gal
